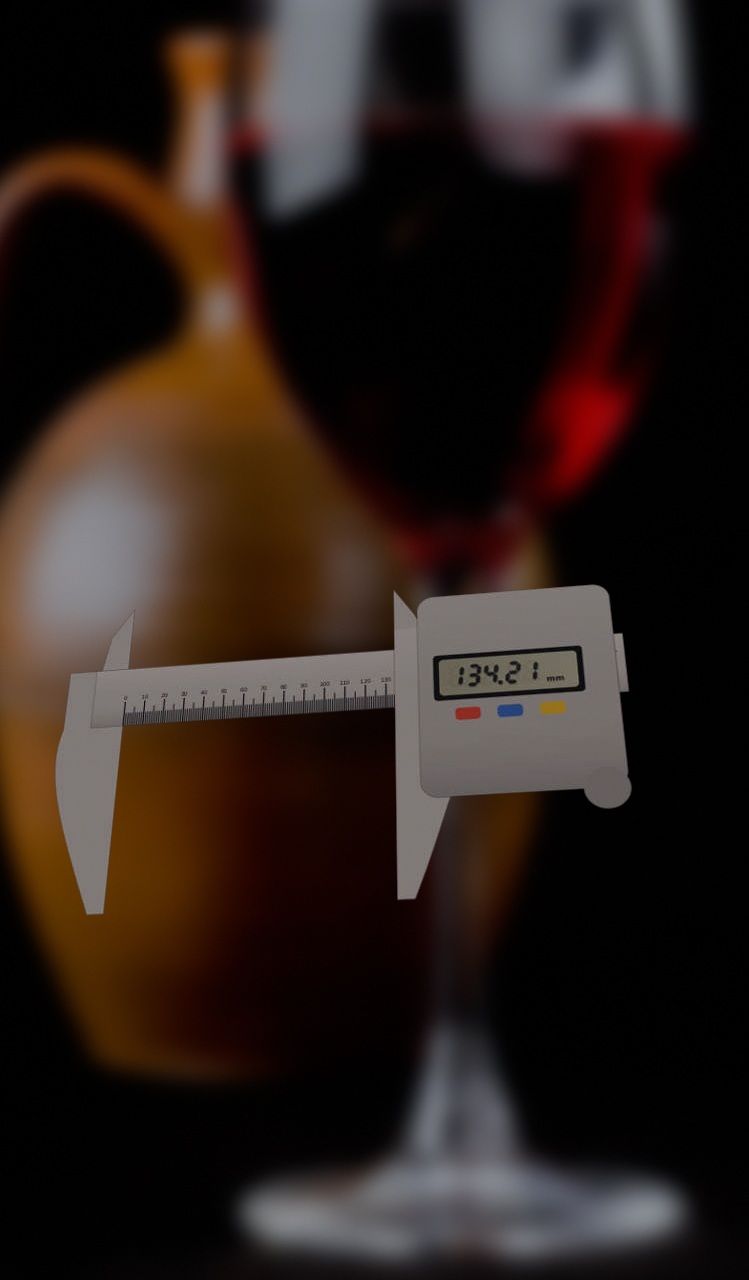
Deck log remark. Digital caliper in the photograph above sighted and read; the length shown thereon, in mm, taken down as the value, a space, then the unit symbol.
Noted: 134.21 mm
